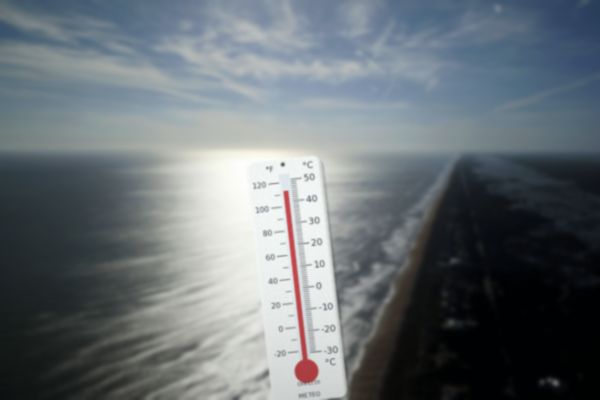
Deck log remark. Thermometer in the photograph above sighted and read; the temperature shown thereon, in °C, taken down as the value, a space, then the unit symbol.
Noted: 45 °C
